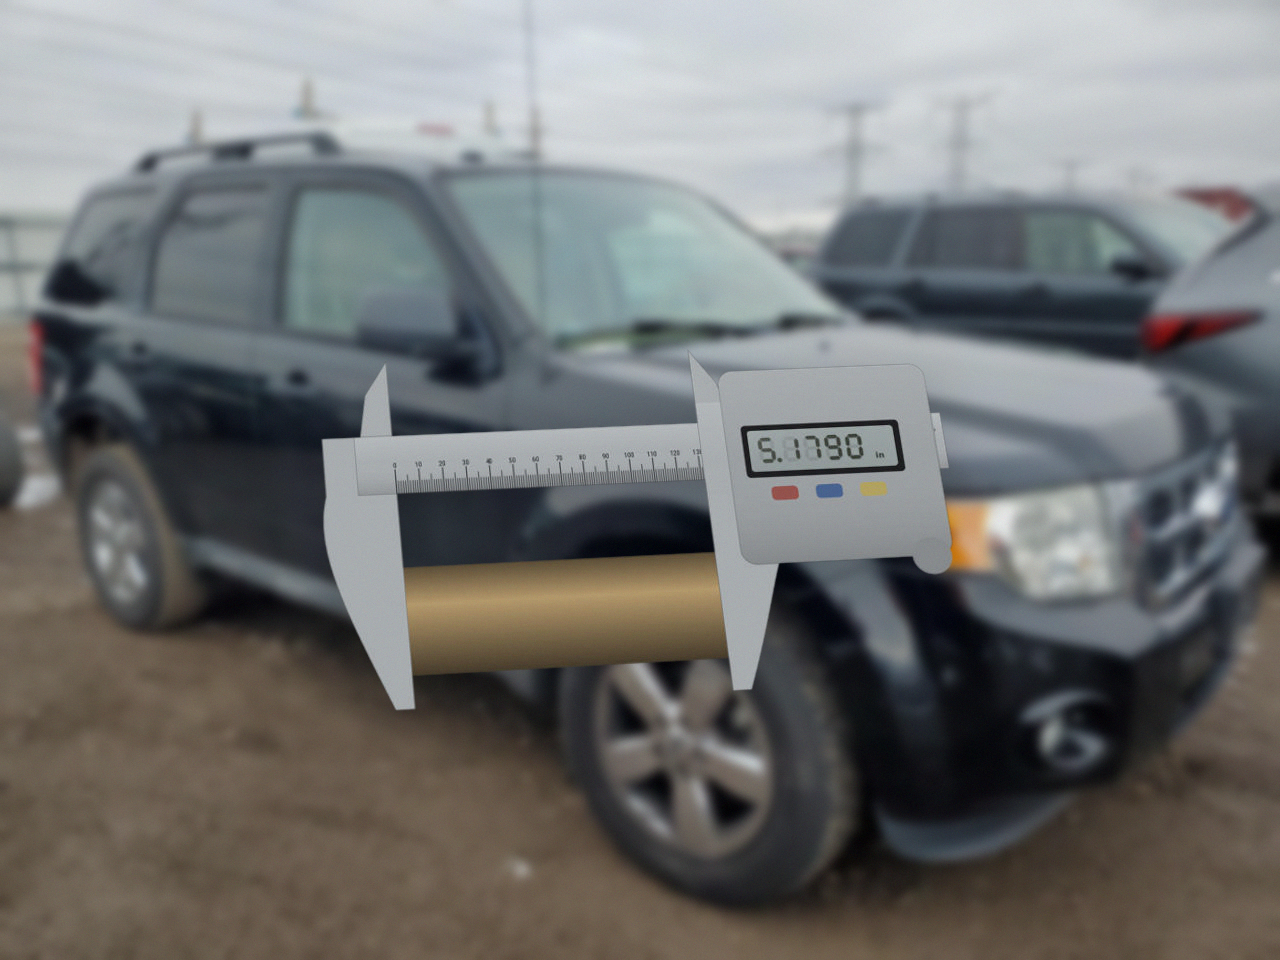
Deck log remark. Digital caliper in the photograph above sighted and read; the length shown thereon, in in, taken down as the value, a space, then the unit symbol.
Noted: 5.1790 in
